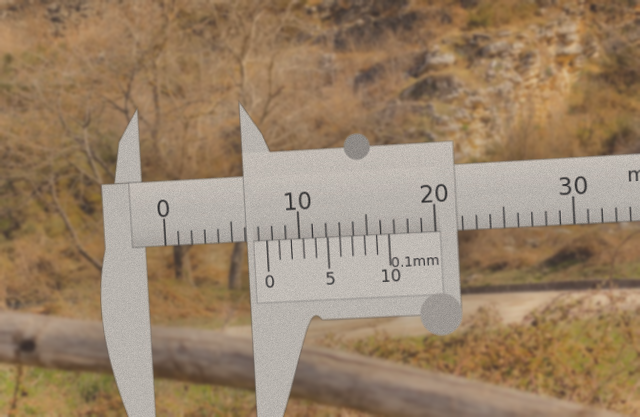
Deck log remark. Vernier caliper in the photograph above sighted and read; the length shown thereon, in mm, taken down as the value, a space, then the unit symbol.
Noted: 7.6 mm
